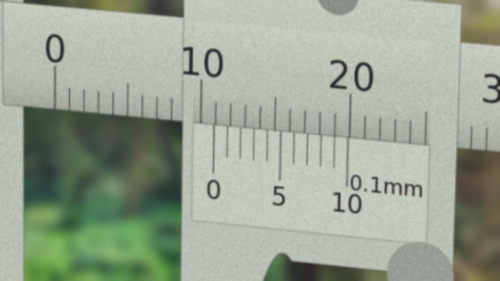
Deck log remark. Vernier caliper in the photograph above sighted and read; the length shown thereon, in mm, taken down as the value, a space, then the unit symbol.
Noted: 10.9 mm
